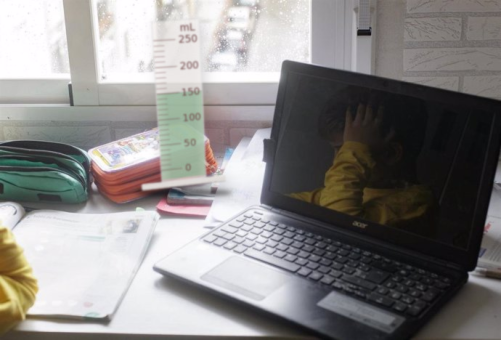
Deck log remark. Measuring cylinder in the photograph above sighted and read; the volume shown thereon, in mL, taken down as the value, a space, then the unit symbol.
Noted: 150 mL
